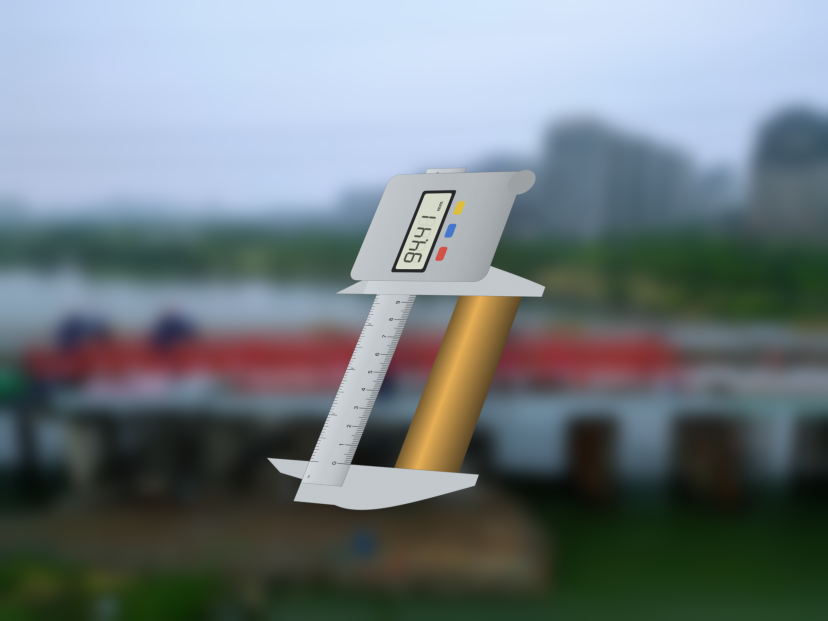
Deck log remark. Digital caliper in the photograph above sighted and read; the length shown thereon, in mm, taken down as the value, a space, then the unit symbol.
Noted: 94.41 mm
